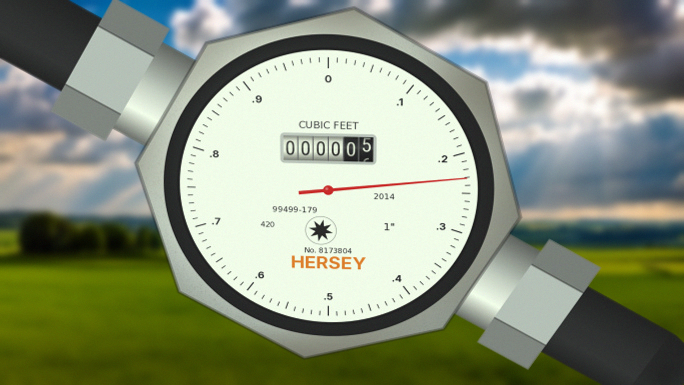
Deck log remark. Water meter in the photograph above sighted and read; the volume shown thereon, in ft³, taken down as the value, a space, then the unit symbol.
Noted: 5.23 ft³
